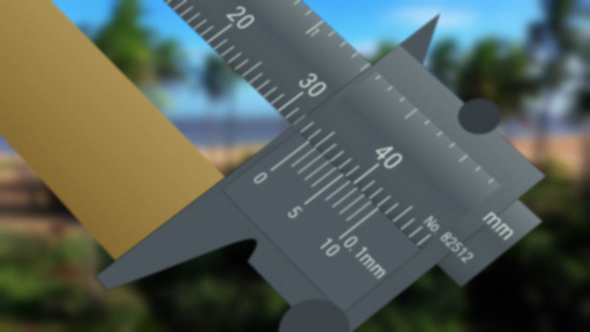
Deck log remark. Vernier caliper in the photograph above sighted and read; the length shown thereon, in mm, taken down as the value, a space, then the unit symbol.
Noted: 34.2 mm
